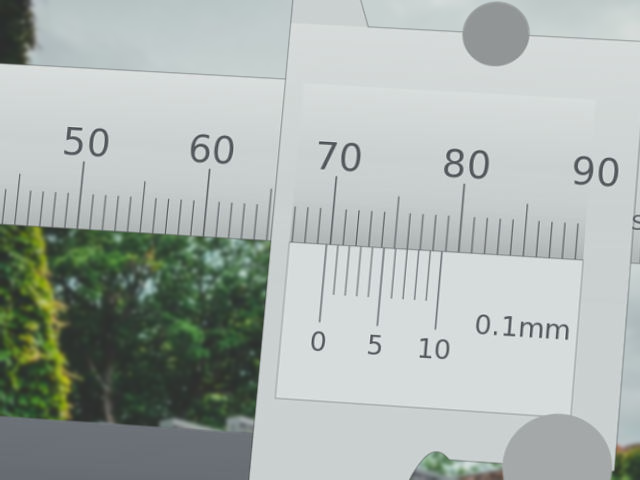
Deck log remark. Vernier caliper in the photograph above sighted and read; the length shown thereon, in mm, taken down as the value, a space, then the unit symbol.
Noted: 69.7 mm
